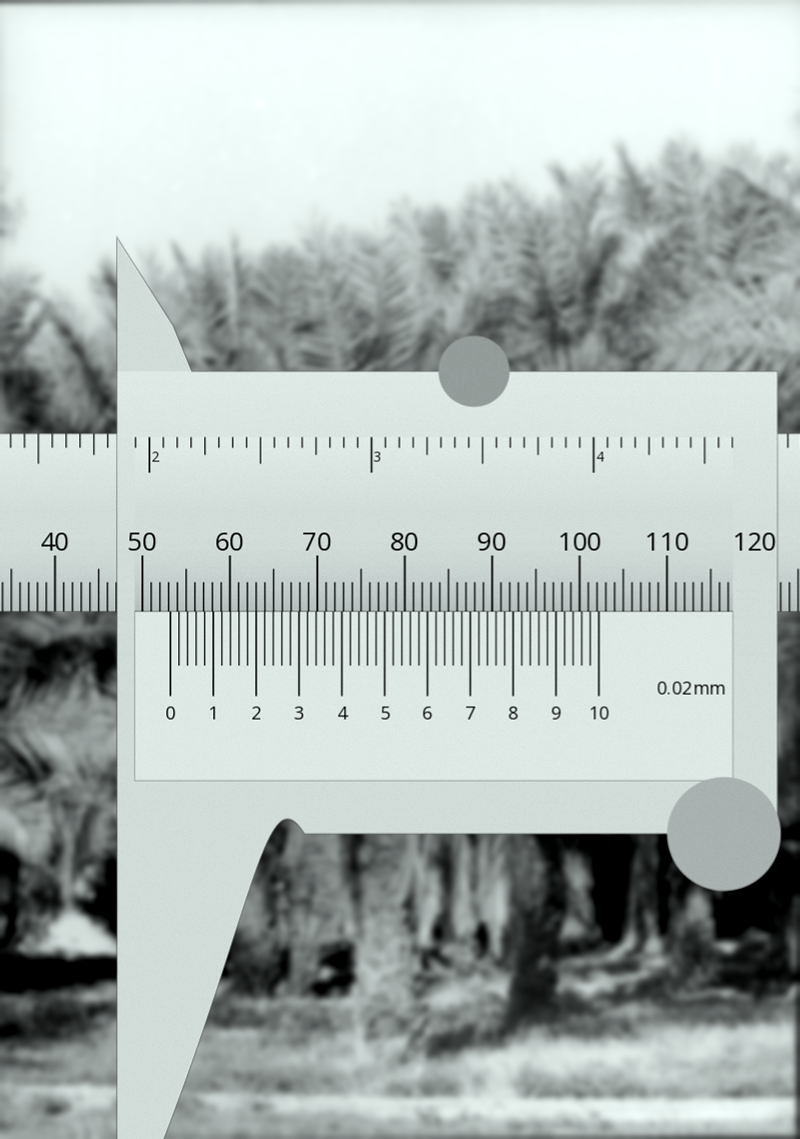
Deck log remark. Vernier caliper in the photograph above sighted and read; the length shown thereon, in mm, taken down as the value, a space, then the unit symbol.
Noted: 53.2 mm
